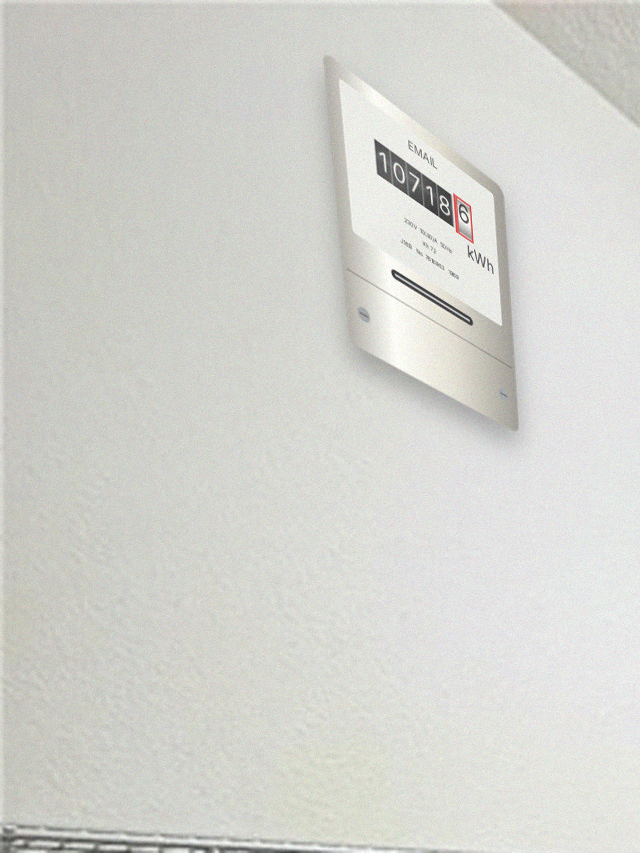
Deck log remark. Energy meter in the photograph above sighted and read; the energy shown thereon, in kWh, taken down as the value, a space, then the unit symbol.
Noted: 10718.6 kWh
